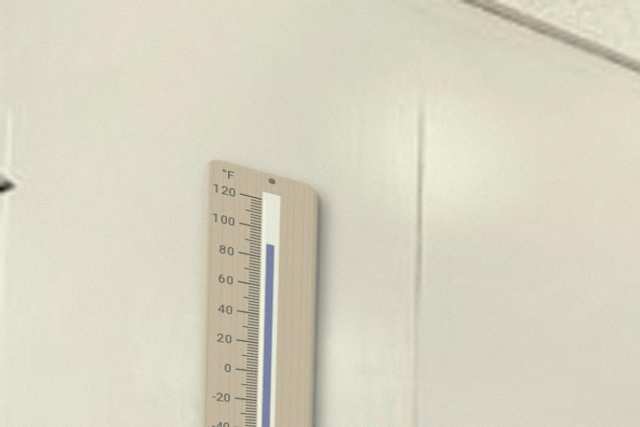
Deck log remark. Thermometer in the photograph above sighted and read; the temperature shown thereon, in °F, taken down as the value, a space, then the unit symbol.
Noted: 90 °F
